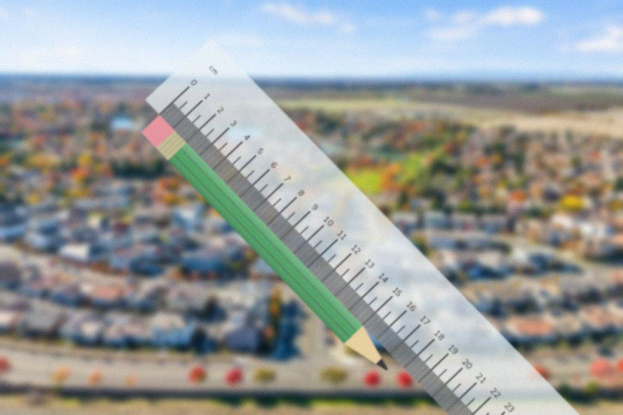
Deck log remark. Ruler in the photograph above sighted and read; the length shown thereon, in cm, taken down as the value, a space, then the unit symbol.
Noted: 17.5 cm
